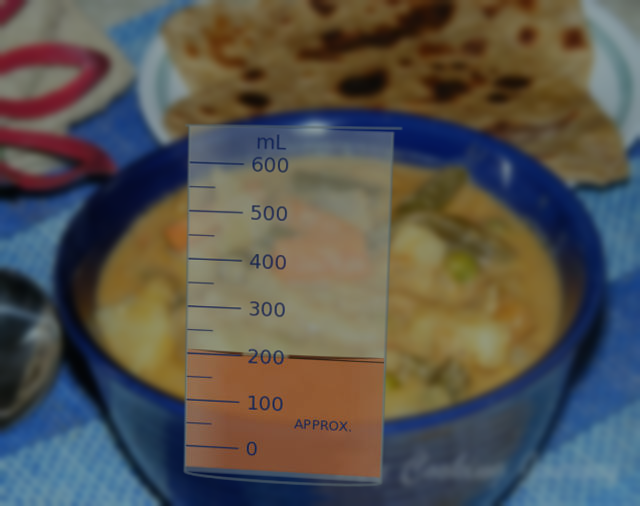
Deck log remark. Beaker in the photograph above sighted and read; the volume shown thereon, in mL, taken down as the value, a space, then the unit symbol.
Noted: 200 mL
